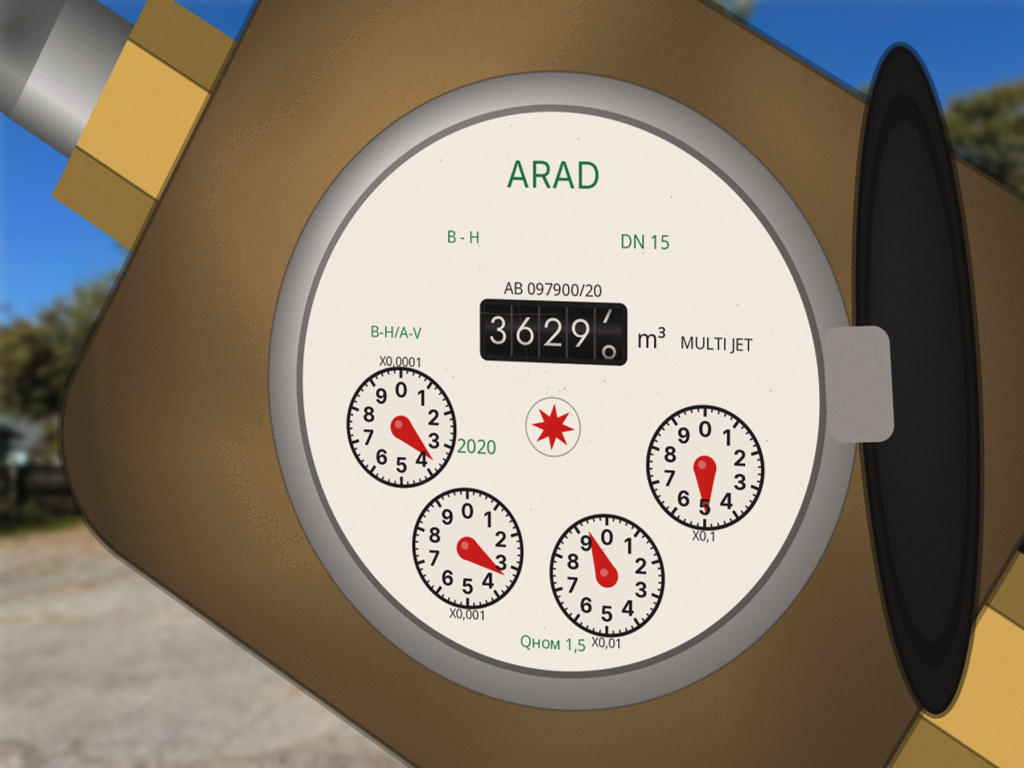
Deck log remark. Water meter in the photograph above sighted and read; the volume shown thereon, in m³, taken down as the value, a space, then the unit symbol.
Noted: 36297.4933 m³
